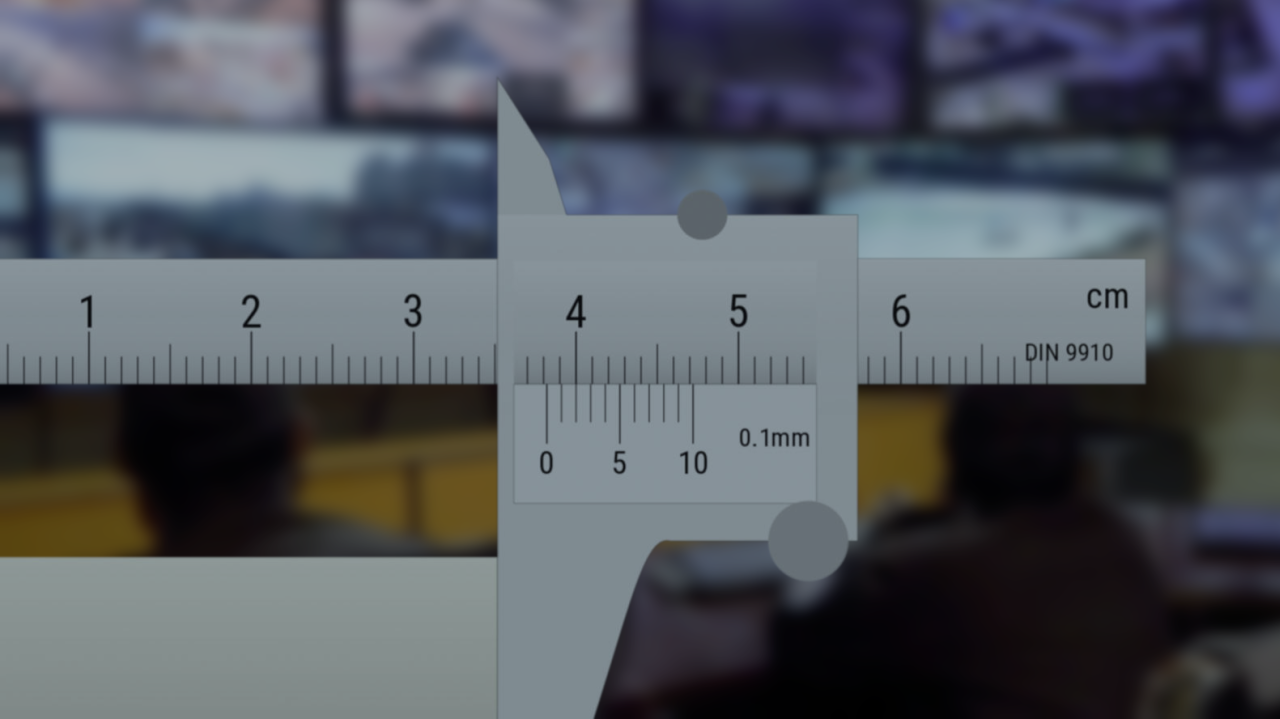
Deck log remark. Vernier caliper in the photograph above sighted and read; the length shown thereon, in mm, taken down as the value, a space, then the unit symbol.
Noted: 38.2 mm
